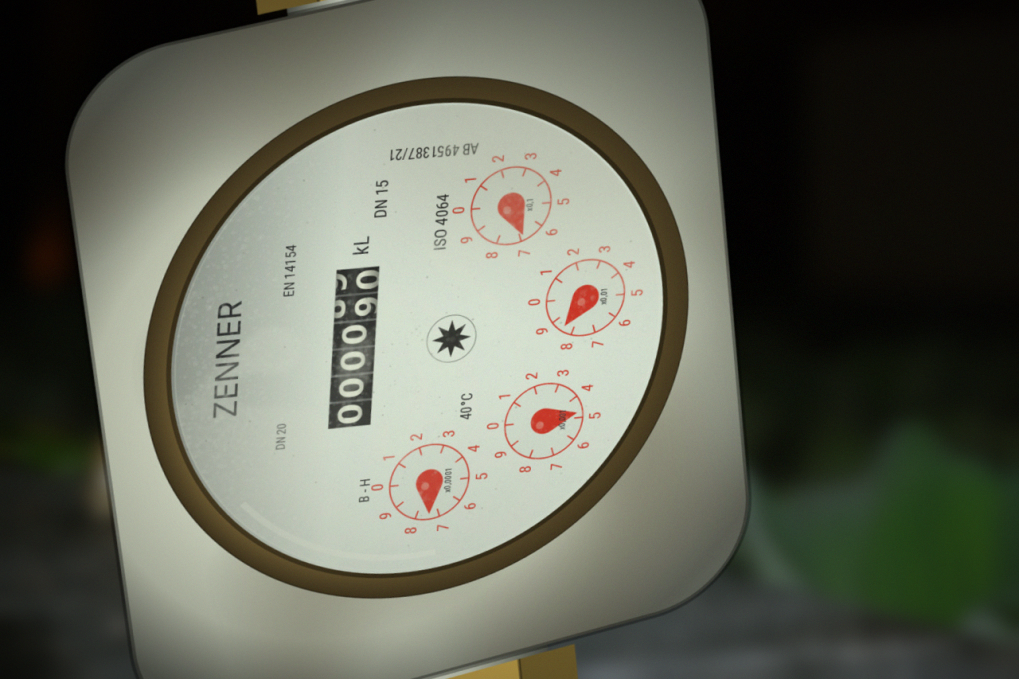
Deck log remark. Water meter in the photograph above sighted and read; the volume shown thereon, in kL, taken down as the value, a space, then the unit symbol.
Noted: 89.6847 kL
